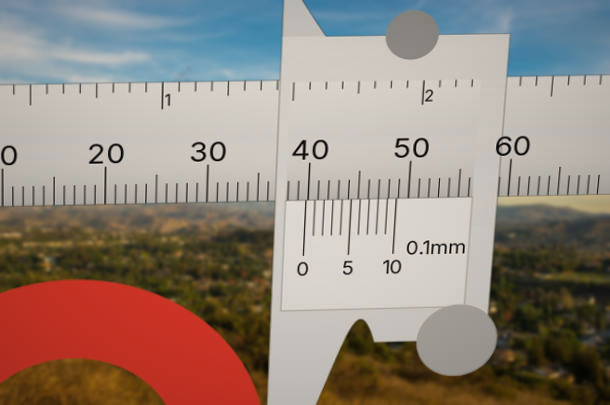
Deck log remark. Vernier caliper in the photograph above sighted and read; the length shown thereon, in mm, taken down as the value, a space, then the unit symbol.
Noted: 39.8 mm
